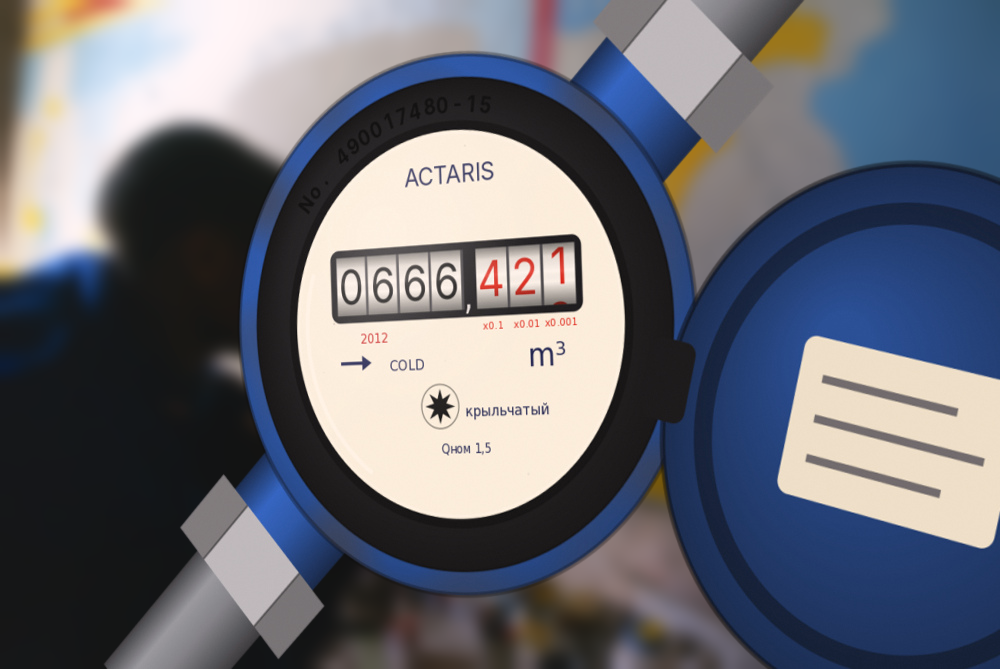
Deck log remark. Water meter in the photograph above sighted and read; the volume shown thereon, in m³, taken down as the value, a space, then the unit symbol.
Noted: 666.421 m³
